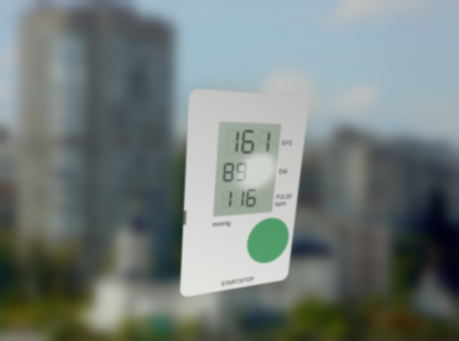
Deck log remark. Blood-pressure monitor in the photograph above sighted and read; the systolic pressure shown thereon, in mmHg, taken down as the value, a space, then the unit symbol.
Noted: 161 mmHg
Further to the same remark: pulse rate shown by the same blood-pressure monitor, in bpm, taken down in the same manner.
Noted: 116 bpm
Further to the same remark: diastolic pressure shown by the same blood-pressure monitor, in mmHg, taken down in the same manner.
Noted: 89 mmHg
